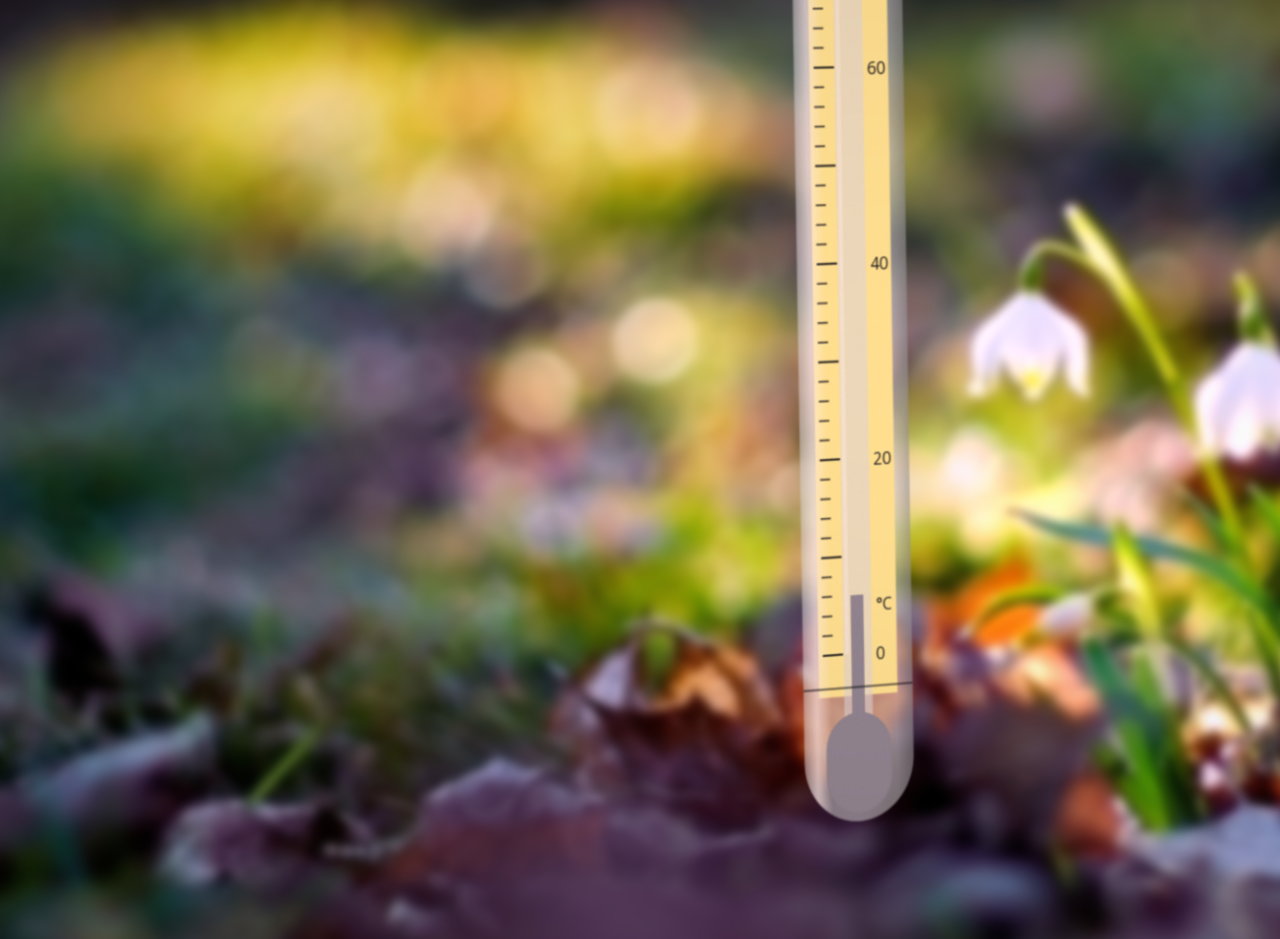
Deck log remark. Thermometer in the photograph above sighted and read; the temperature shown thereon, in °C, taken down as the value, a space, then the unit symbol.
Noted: 6 °C
